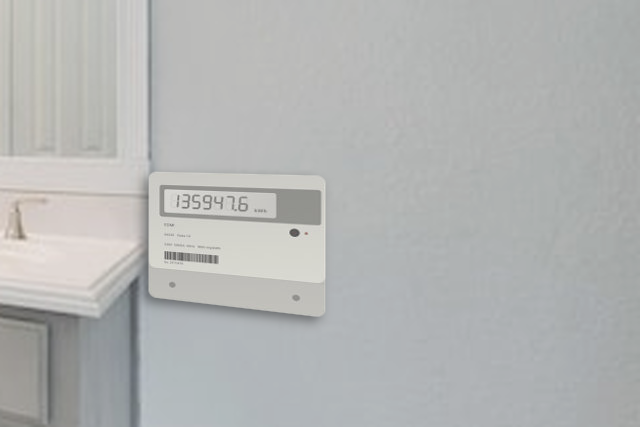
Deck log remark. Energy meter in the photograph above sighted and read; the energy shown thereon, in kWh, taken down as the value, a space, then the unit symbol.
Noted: 135947.6 kWh
